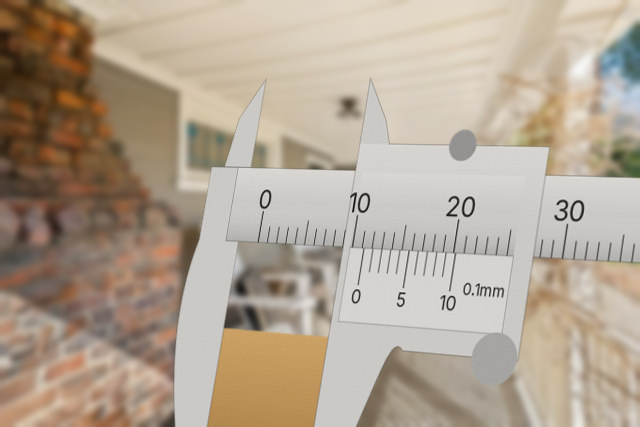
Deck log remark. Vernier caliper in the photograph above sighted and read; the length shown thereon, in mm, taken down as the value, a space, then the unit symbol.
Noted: 11.2 mm
